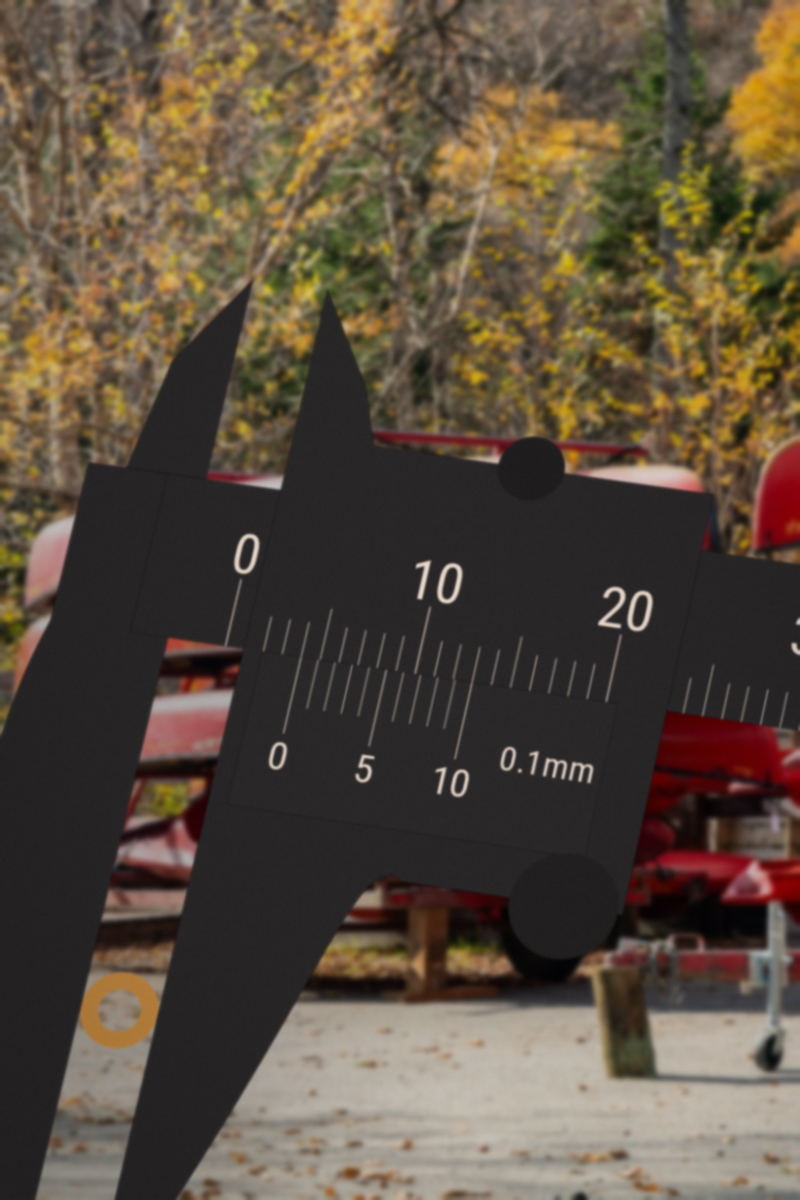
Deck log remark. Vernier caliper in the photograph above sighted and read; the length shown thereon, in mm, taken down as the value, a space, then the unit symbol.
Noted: 4.0 mm
